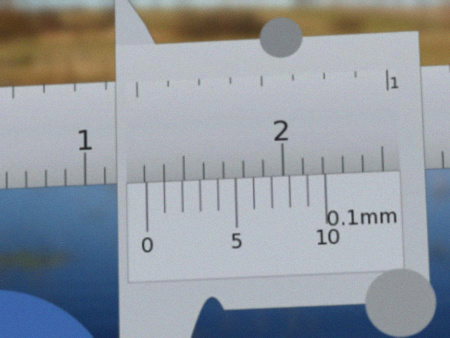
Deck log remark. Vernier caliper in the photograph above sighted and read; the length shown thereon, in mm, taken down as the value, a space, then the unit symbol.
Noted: 13.1 mm
